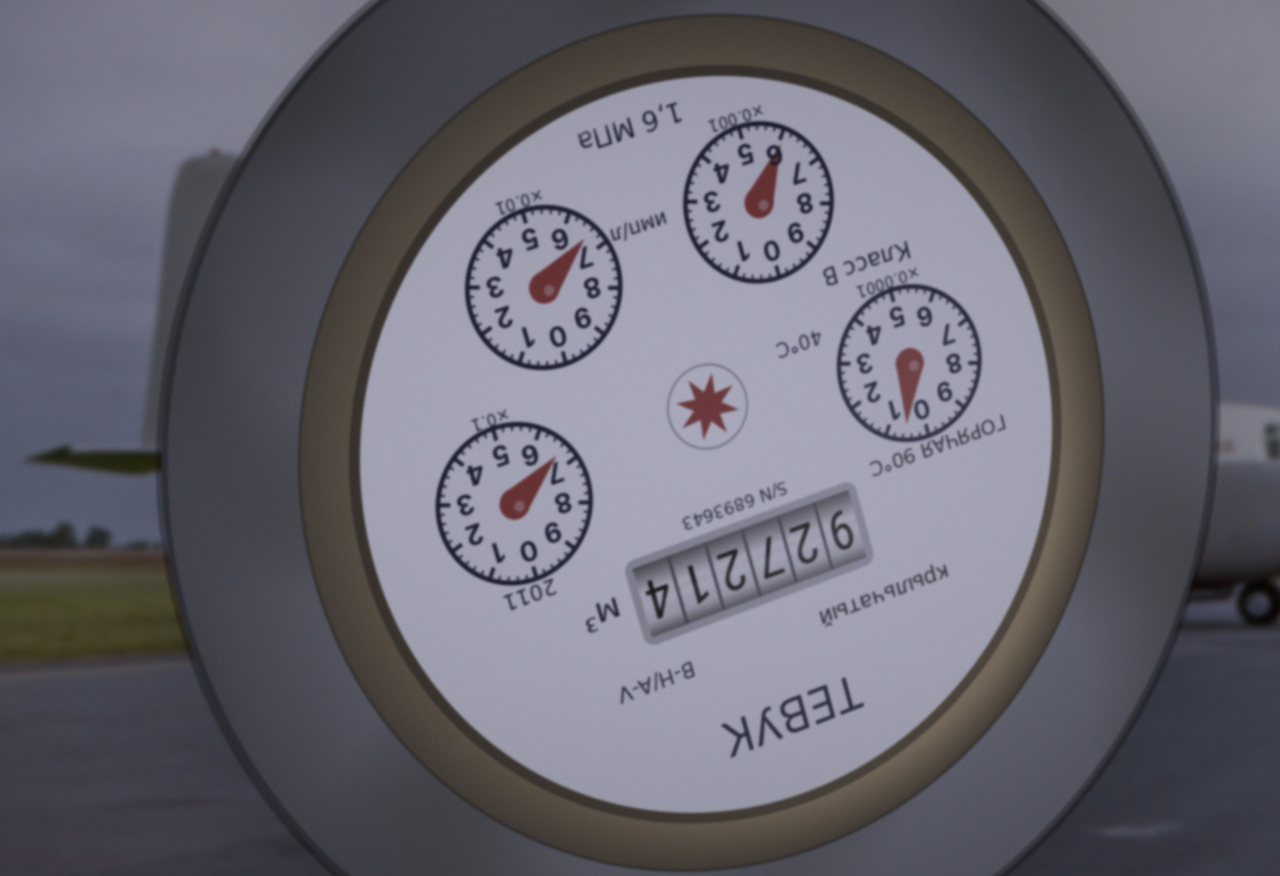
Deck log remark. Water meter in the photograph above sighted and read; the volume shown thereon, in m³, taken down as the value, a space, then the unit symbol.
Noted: 927214.6660 m³
